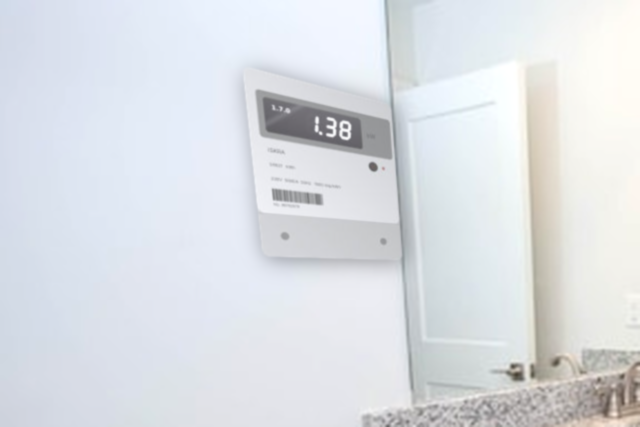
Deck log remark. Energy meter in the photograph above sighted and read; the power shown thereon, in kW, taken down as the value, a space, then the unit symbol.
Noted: 1.38 kW
